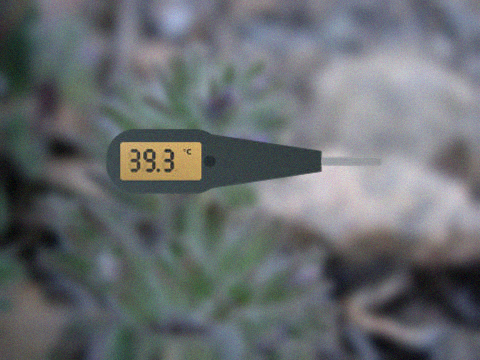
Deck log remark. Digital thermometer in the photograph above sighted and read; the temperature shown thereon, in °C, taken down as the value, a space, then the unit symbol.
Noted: 39.3 °C
